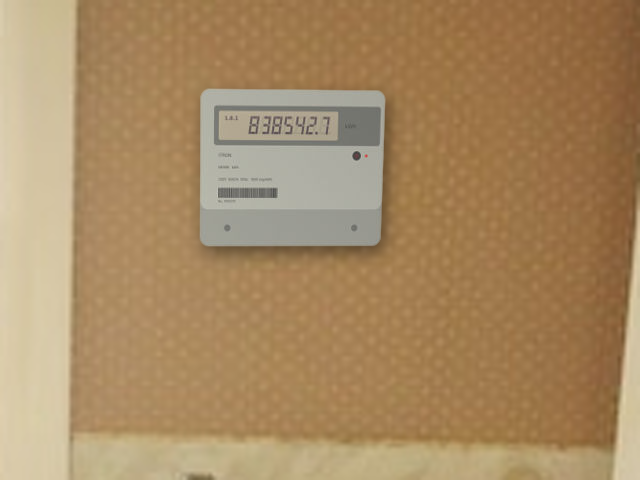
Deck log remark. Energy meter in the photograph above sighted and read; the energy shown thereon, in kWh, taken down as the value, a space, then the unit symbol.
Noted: 838542.7 kWh
